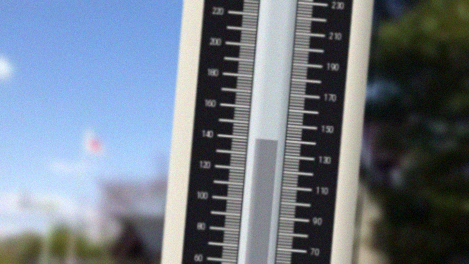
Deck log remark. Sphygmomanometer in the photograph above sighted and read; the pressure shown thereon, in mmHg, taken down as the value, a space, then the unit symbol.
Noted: 140 mmHg
